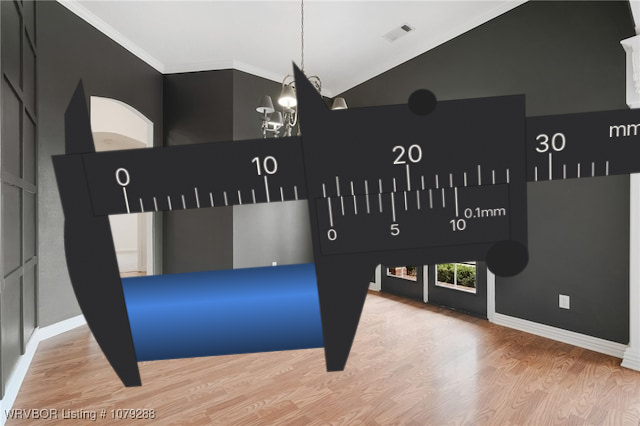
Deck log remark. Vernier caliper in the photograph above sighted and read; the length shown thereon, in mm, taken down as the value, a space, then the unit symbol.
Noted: 14.3 mm
